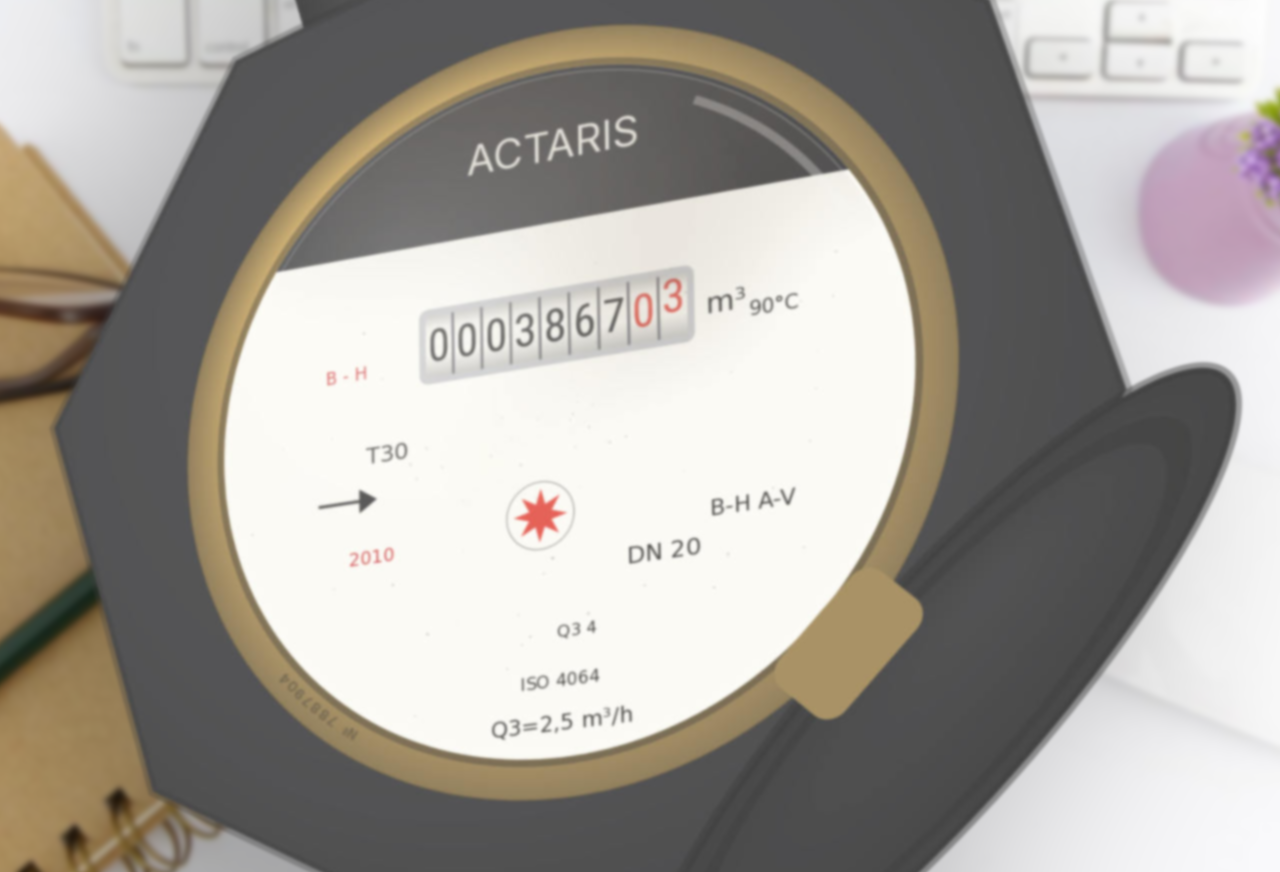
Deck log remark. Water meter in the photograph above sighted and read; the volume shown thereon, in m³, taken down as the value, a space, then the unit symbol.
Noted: 3867.03 m³
